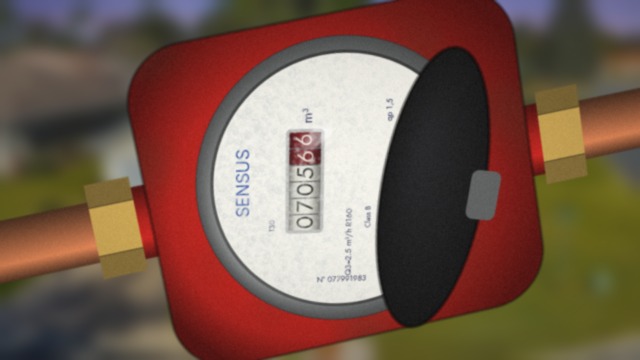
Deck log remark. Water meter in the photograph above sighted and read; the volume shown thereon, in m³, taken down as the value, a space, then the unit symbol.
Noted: 705.66 m³
